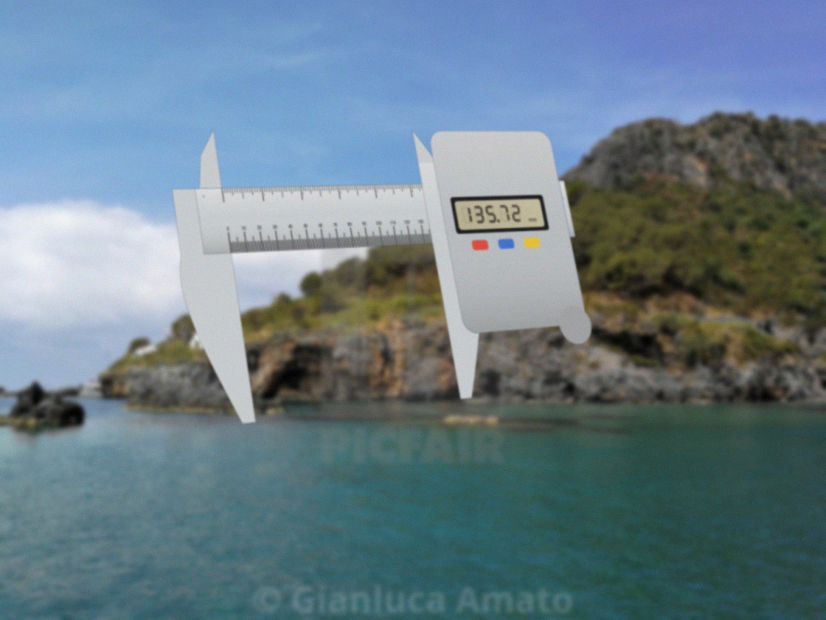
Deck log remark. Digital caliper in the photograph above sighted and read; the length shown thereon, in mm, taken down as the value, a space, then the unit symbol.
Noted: 135.72 mm
